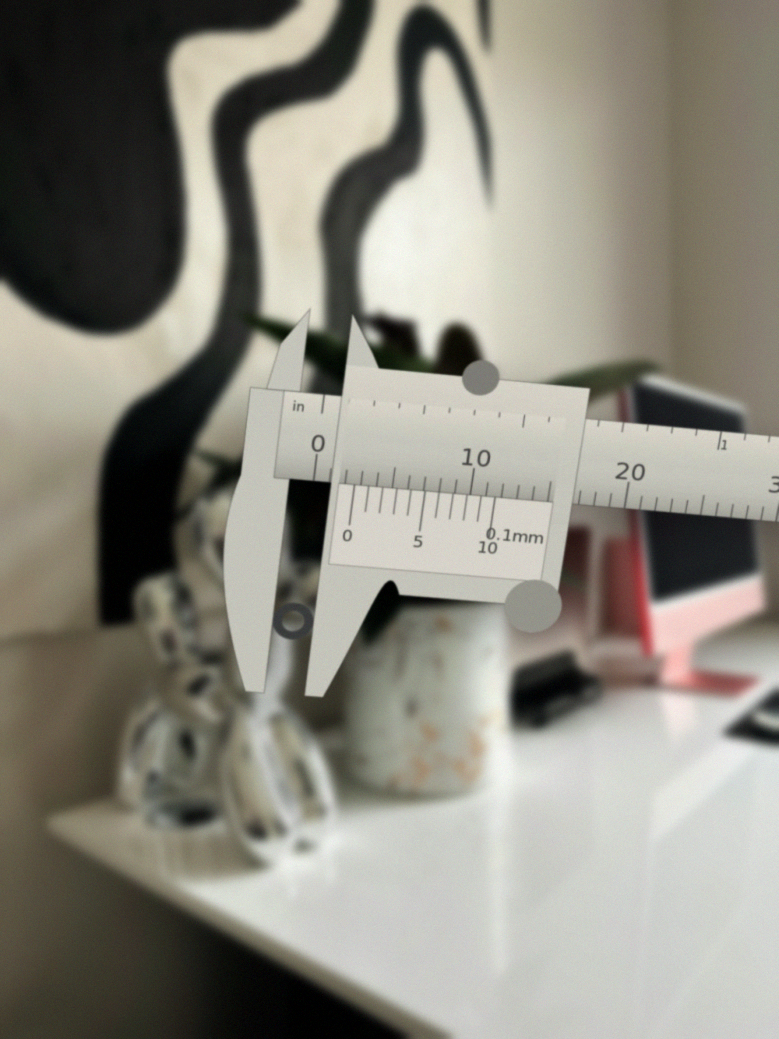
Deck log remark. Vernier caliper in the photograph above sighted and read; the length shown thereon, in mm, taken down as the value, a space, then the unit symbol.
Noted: 2.6 mm
